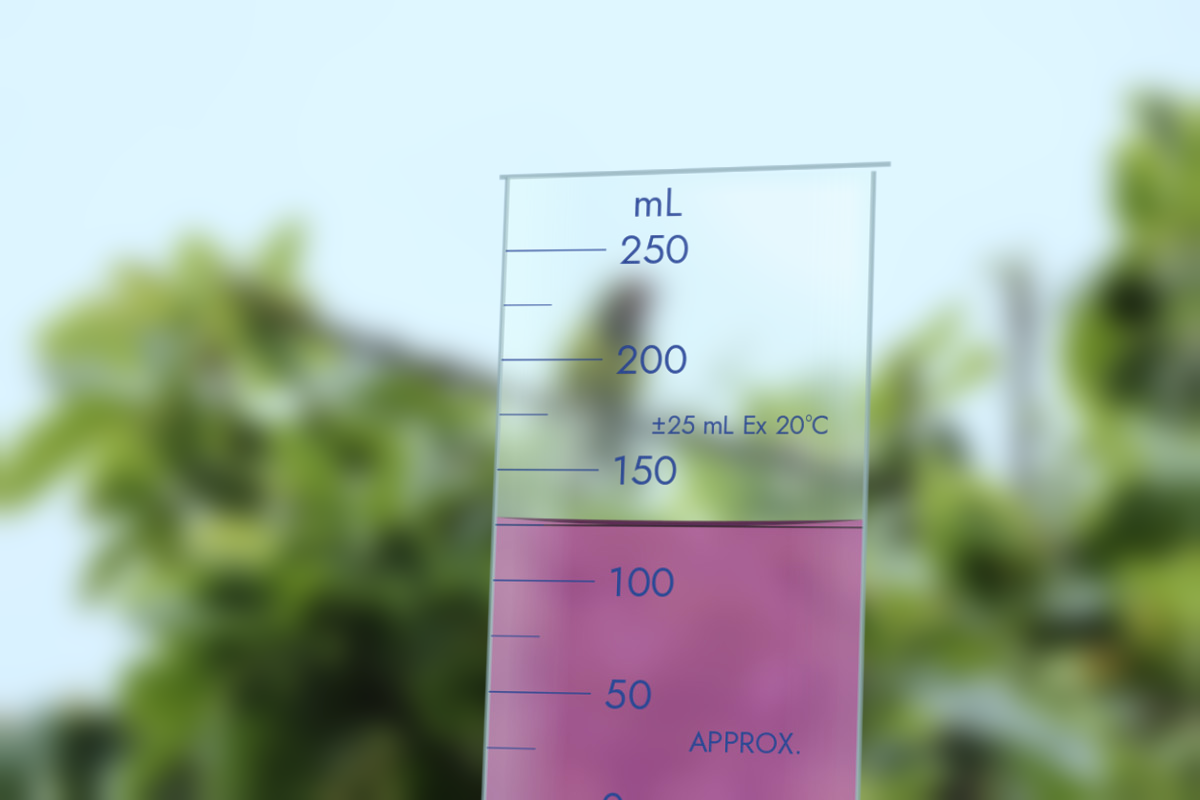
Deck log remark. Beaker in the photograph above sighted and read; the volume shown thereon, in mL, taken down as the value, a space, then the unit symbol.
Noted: 125 mL
